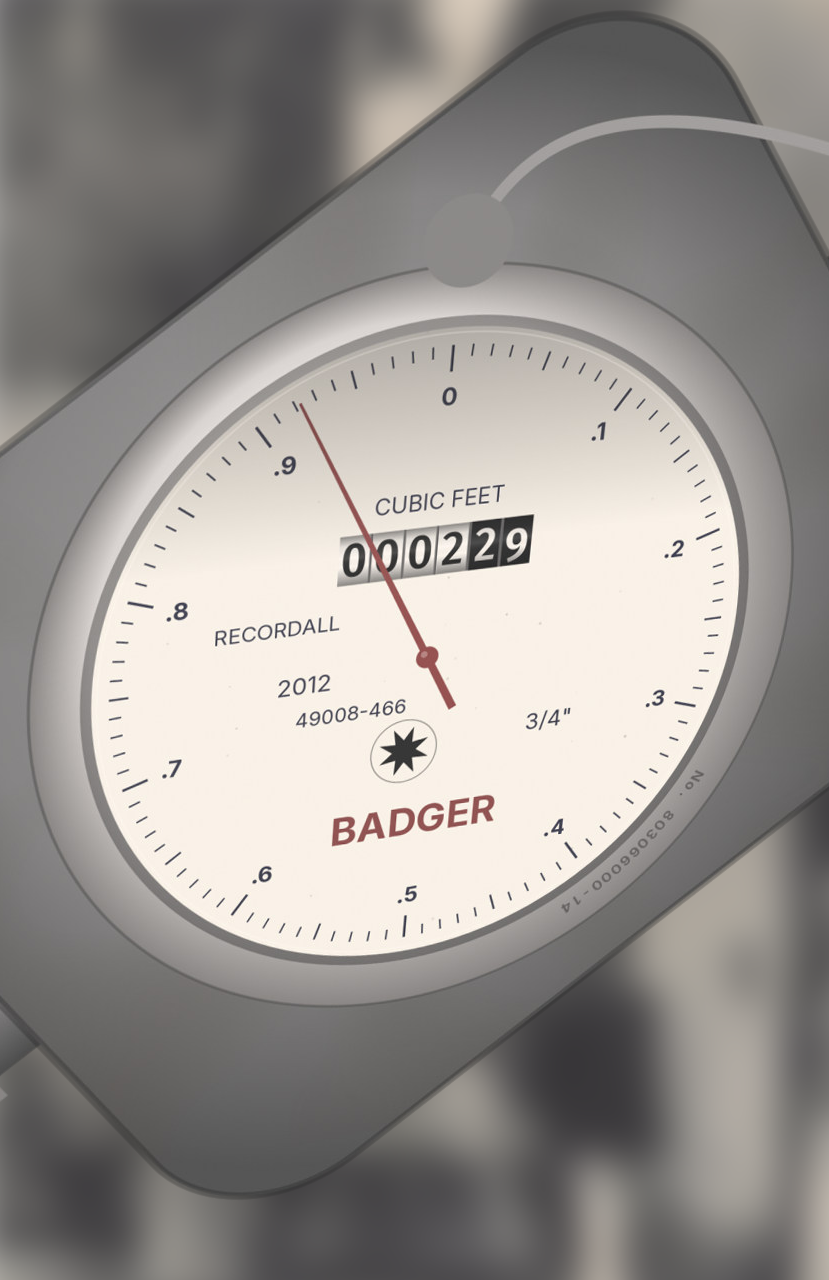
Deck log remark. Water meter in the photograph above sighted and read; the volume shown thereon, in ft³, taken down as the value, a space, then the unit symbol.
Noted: 228.92 ft³
